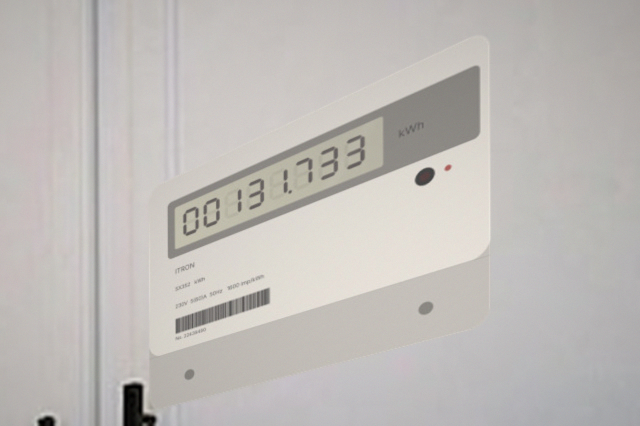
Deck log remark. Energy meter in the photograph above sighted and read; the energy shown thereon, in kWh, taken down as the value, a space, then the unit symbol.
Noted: 131.733 kWh
